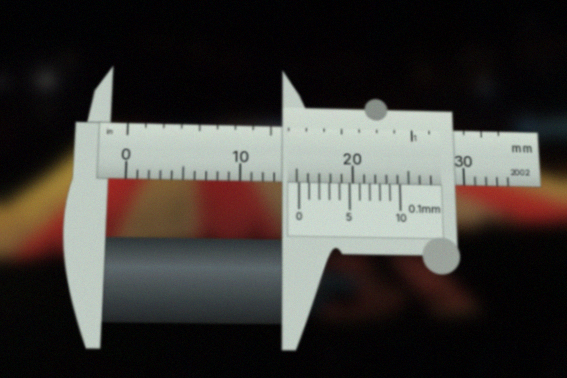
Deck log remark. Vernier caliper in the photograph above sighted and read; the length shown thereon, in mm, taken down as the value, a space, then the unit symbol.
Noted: 15.2 mm
